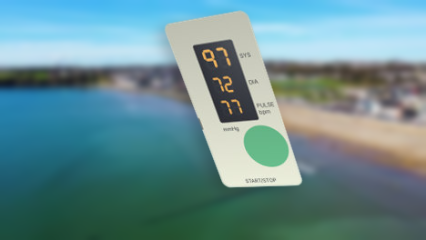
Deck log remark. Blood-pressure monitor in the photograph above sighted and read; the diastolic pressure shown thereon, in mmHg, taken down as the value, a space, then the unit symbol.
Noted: 72 mmHg
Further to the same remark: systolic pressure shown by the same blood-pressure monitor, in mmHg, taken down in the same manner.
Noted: 97 mmHg
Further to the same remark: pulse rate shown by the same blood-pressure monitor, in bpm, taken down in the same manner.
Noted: 77 bpm
